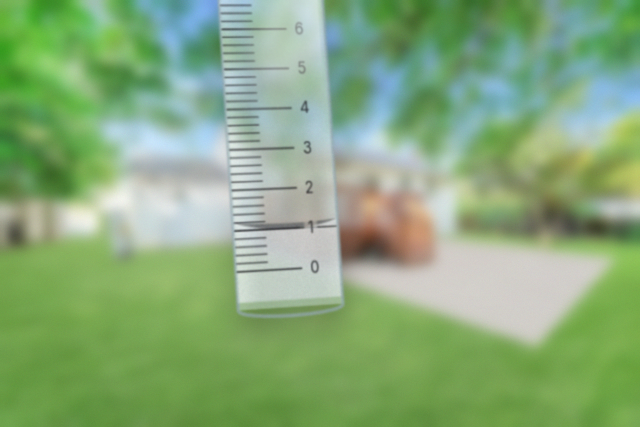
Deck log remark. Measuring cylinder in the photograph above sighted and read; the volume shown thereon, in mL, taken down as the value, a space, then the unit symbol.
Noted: 1 mL
